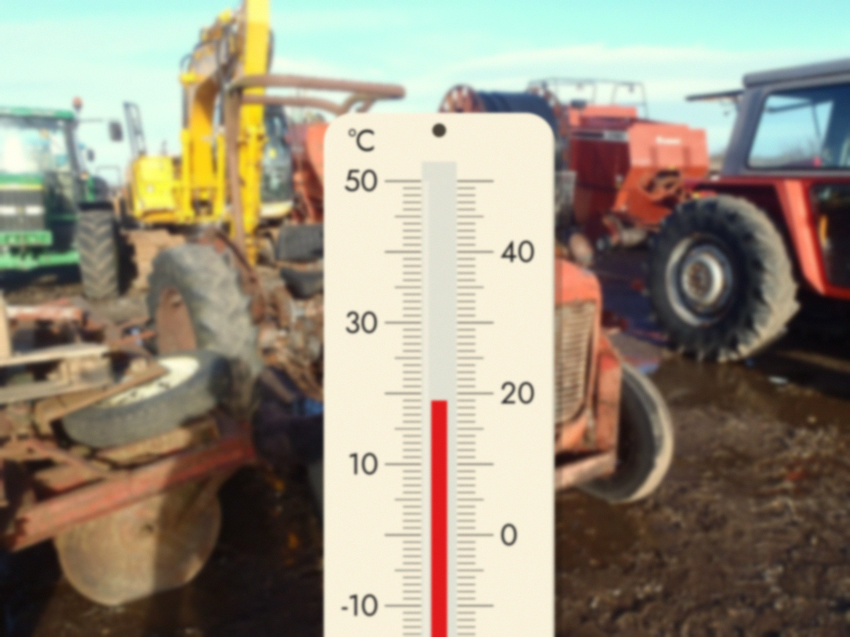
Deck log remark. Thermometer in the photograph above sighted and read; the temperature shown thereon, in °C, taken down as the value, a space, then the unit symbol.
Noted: 19 °C
